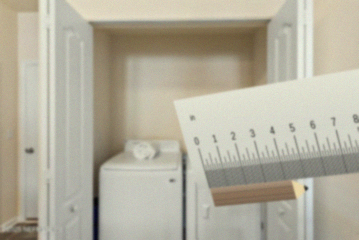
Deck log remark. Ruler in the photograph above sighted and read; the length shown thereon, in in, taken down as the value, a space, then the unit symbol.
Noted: 5 in
